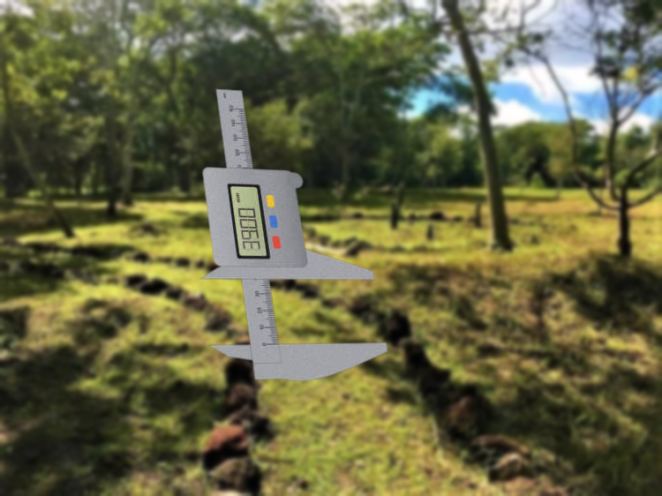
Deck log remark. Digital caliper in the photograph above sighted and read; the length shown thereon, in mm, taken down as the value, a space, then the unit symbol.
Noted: 39.00 mm
